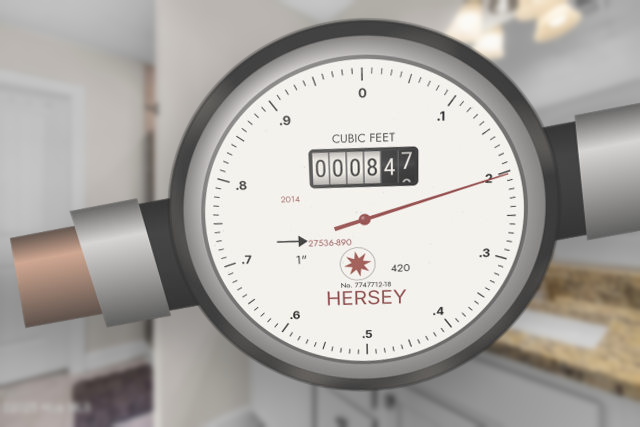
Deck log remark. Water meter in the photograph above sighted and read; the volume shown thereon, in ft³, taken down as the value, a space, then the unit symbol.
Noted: 847.20 ft³
